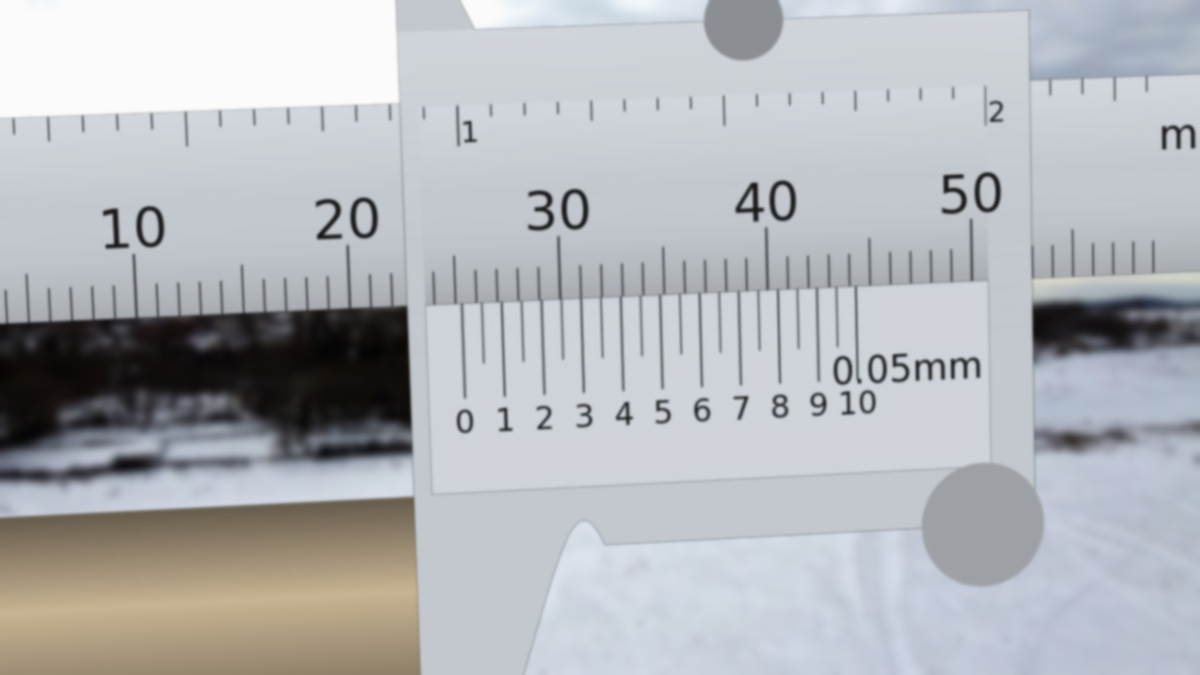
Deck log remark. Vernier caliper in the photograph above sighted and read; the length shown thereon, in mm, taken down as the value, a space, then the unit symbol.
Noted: 25.3 mm
